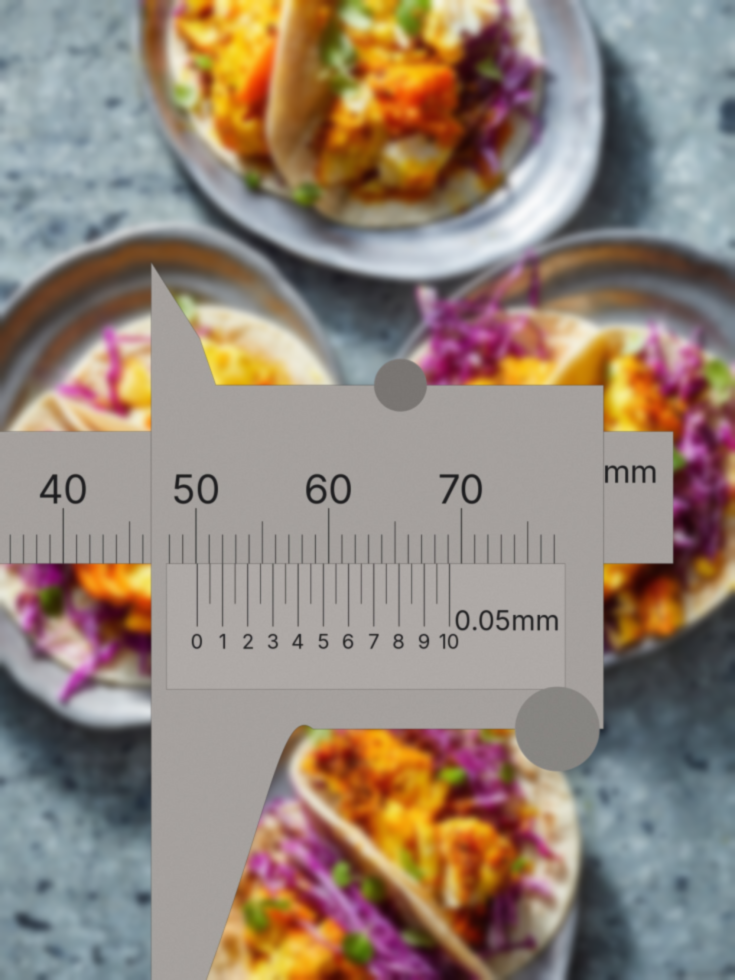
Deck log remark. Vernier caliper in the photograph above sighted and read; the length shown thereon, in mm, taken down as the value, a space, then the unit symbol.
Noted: 50.1 mm
